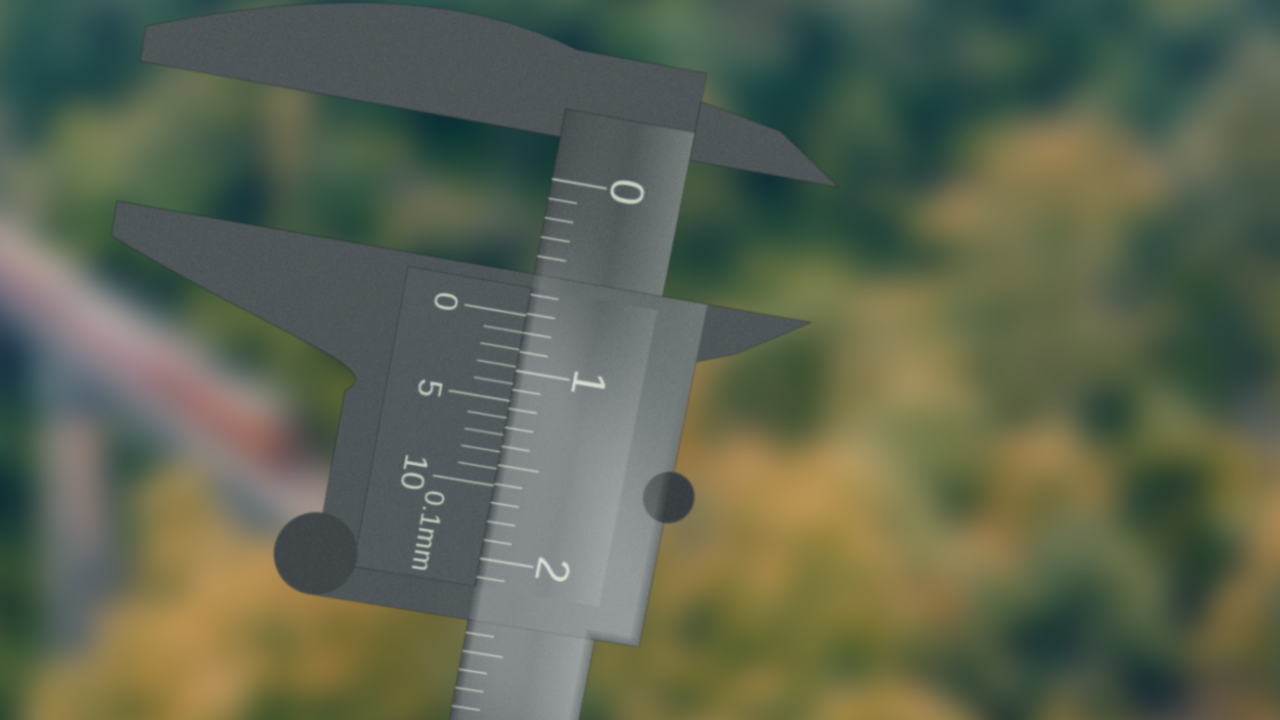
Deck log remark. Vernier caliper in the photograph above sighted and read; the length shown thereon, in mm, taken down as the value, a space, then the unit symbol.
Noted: 7.1 mm
